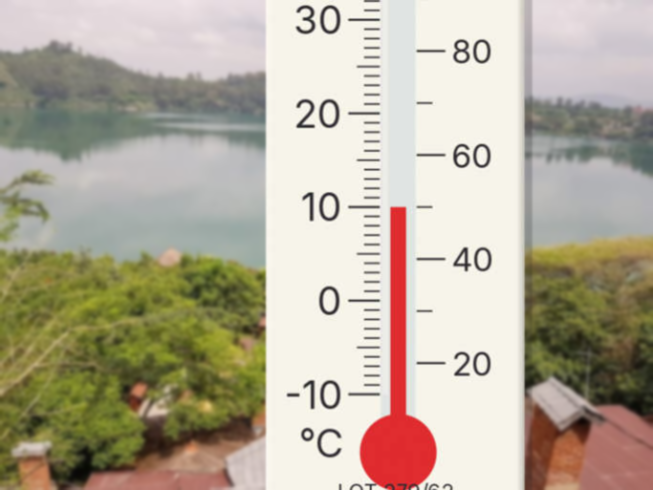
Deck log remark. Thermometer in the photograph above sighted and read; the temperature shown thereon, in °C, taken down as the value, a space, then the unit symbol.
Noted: 10 °C
